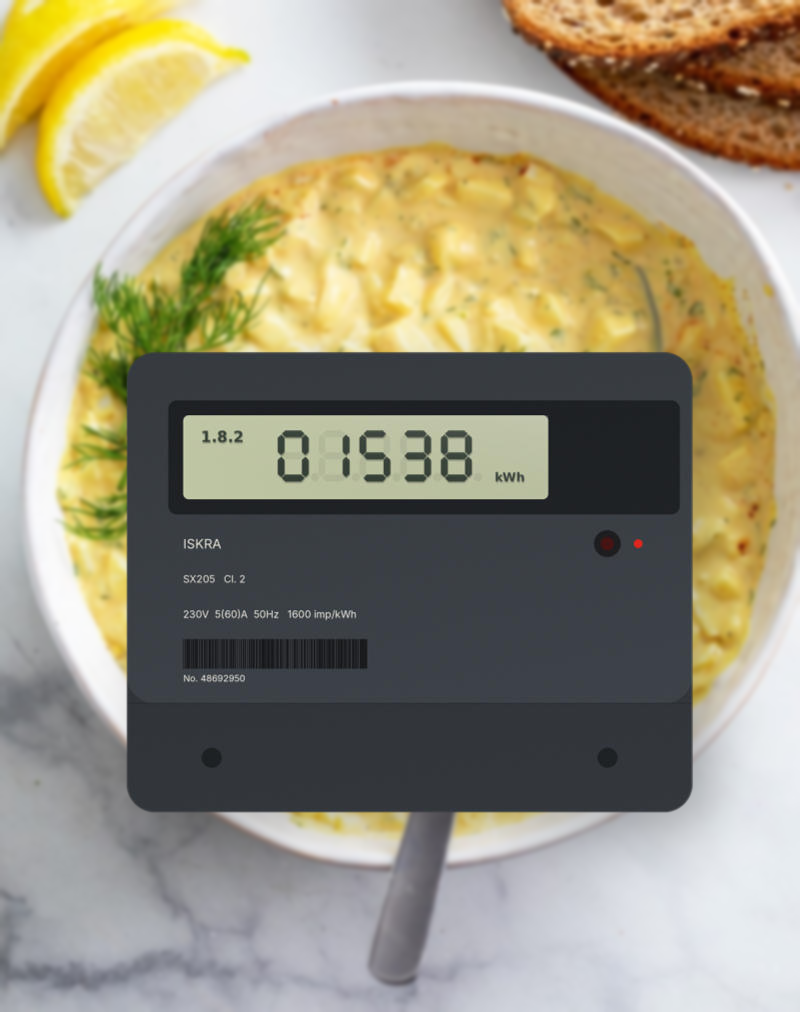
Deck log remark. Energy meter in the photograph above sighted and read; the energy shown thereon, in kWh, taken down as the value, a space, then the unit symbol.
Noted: 1538 kWh
